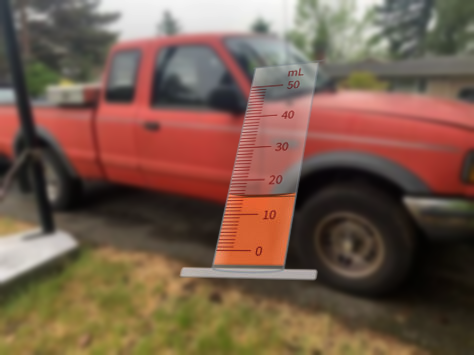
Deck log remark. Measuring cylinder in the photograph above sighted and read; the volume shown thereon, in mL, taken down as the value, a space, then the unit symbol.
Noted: 15 mL
